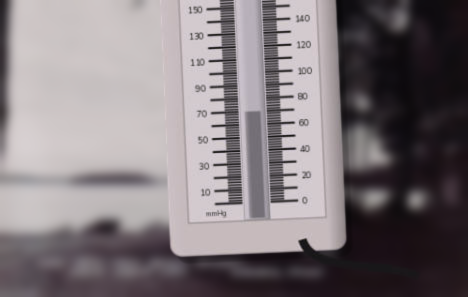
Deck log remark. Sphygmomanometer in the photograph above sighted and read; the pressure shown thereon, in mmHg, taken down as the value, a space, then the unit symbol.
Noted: 70 mmHg
